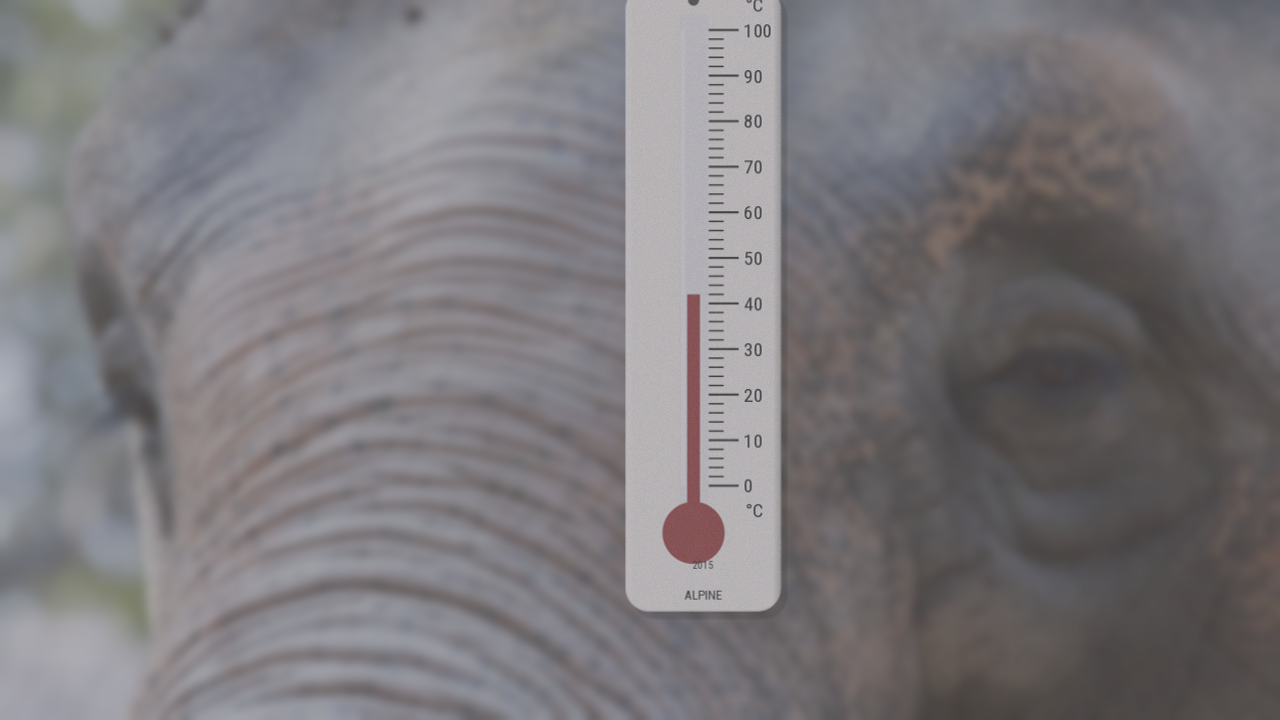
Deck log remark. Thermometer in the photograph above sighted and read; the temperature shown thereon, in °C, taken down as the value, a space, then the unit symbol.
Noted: 42 °C
